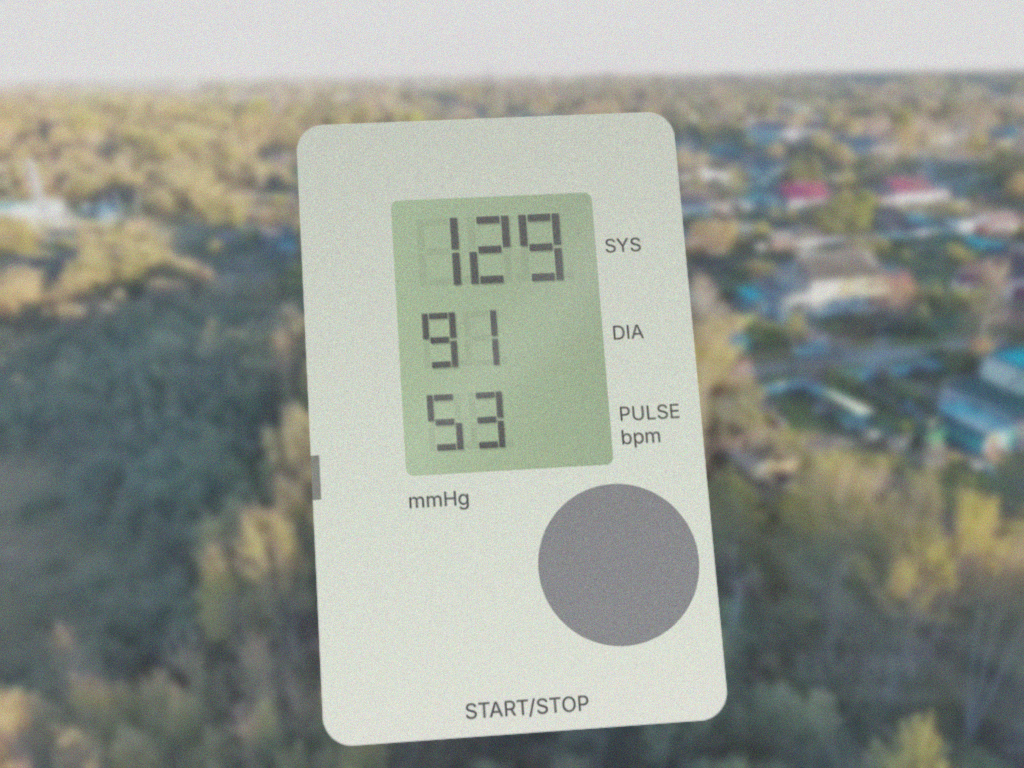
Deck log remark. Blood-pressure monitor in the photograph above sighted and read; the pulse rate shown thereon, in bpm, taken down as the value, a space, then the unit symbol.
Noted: 53 bpm
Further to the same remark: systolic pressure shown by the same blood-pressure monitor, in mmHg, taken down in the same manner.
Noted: 129 mmHg
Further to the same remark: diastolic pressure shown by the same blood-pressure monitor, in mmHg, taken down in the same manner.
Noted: 91 mmHg
